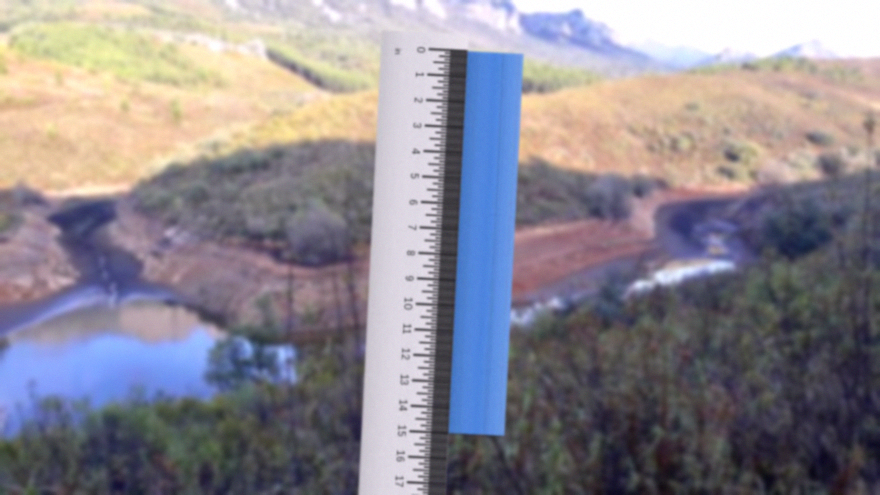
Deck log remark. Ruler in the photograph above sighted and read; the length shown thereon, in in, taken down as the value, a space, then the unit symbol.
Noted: 15 in
